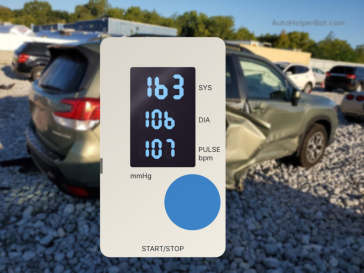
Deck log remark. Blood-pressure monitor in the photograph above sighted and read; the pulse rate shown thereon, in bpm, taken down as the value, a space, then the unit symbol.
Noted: 107 bpm
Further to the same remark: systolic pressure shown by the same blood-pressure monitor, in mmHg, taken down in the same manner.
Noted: 163 mmHg
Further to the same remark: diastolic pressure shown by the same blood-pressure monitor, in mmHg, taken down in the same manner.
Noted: 106 mmHg
